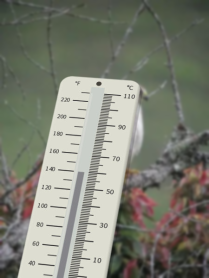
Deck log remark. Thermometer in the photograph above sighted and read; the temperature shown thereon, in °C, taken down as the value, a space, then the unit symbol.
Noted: 60 °C
